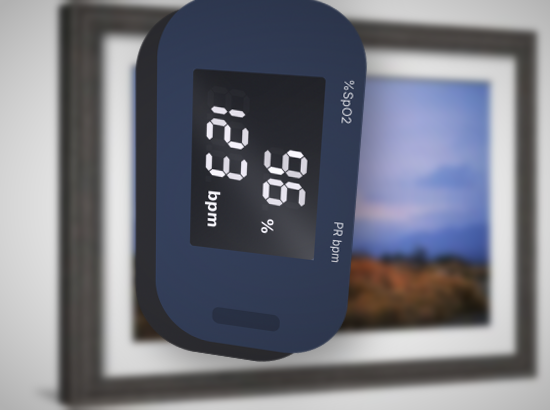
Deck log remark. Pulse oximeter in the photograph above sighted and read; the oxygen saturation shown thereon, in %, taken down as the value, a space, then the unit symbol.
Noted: 96 %
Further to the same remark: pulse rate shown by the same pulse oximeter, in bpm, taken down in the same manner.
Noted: 123 bpm
